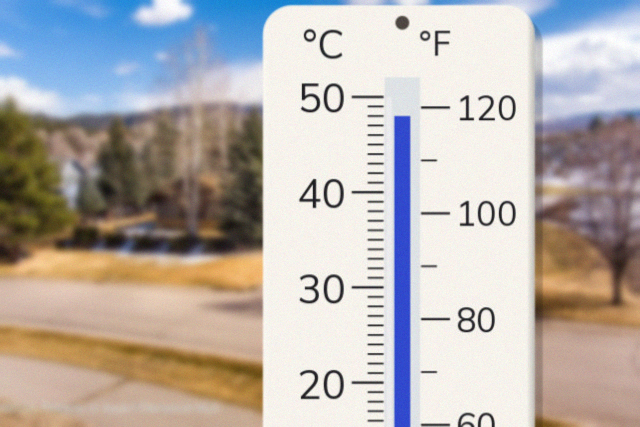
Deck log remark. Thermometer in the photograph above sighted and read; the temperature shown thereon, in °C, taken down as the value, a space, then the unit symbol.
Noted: 48 °C
